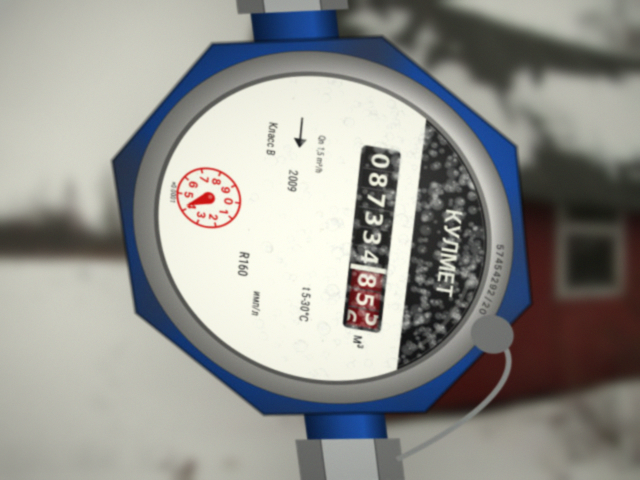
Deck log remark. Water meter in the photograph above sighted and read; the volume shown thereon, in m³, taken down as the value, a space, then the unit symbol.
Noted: 87334.8554 m³
